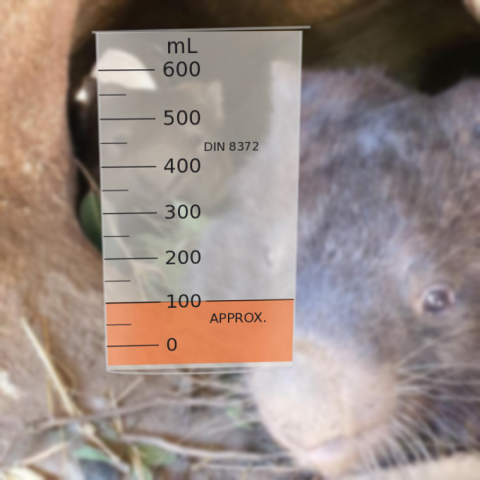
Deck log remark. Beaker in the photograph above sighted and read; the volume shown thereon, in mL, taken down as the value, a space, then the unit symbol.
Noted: 100 mL
